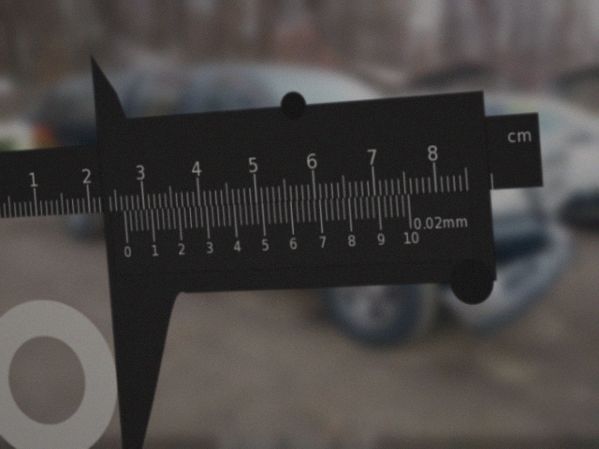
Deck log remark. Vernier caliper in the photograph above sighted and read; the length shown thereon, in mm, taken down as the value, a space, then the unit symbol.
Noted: 26.5 mm
